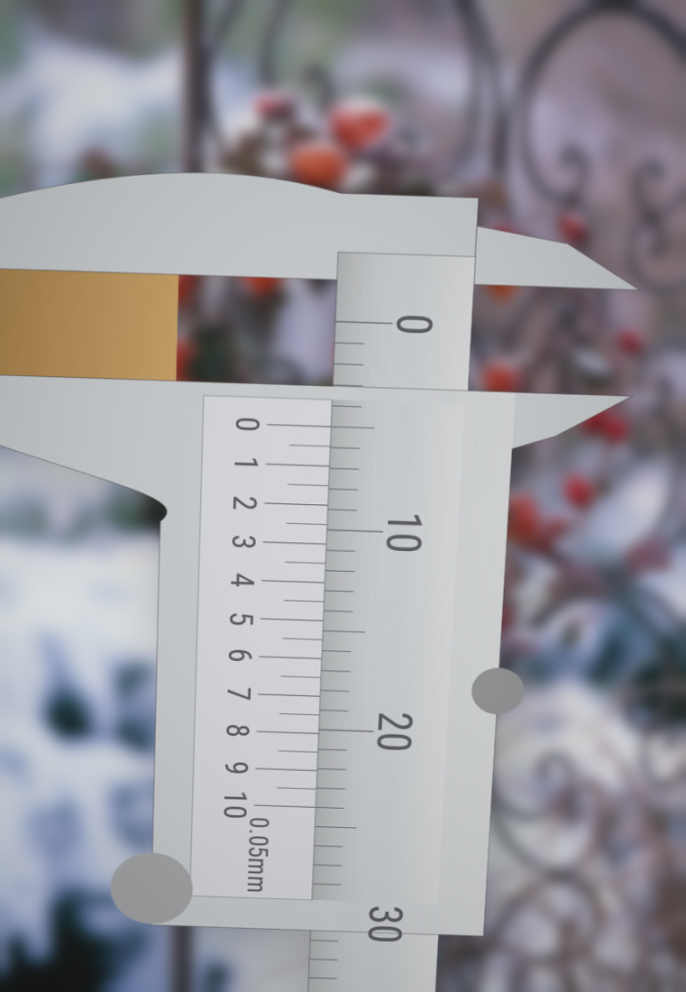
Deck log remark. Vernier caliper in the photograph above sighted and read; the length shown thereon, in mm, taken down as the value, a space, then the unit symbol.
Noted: 5.0 mm
